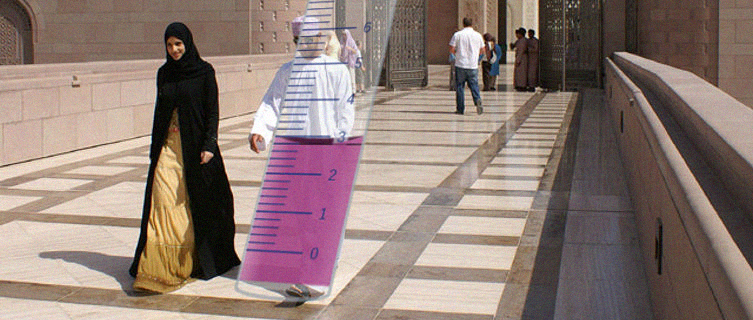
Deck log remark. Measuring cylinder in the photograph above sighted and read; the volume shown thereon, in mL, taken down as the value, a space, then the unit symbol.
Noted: 2.8 mL
